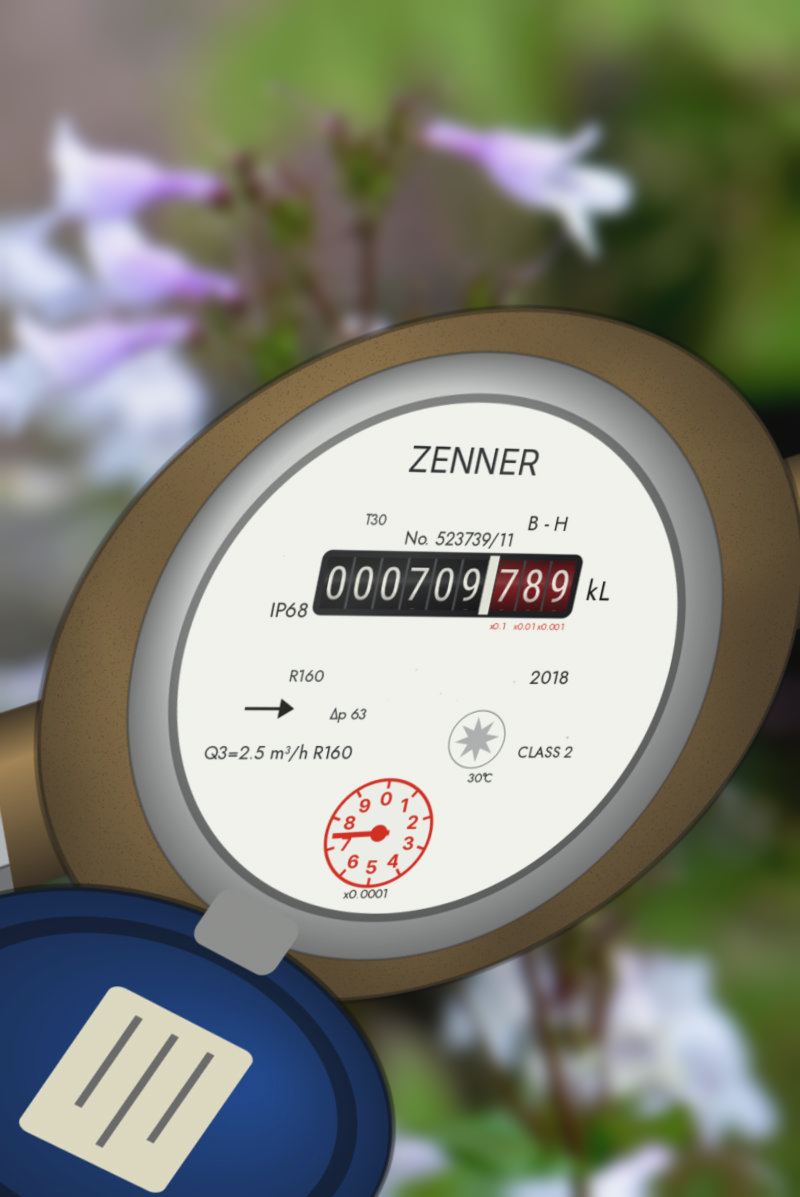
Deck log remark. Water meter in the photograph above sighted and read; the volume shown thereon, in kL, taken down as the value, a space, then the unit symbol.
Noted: 709.7897 kL
